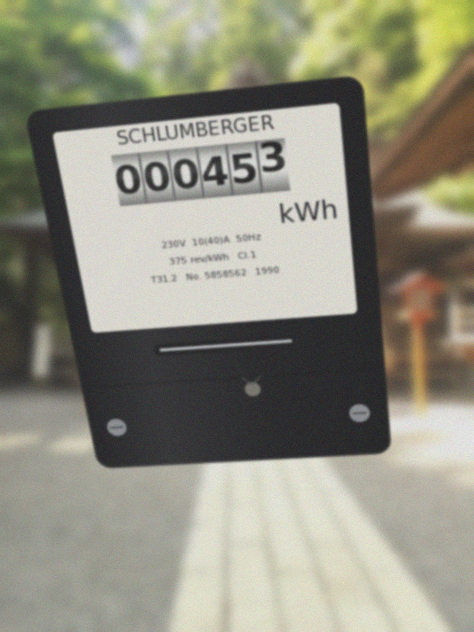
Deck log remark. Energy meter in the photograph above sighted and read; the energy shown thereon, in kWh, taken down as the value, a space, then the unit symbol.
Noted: 453 kWh
